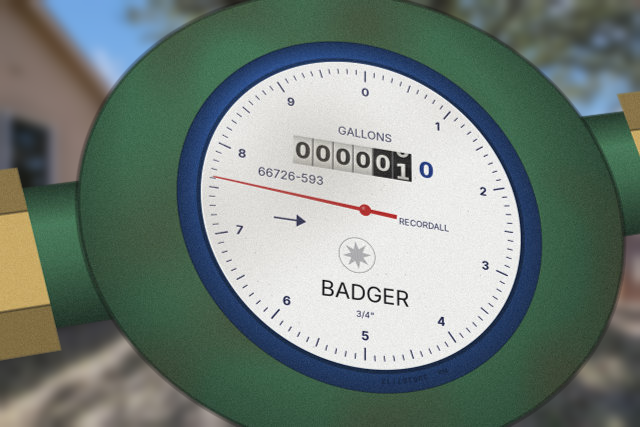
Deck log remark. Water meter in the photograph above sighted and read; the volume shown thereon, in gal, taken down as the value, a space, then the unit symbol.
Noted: 7.6 gal
